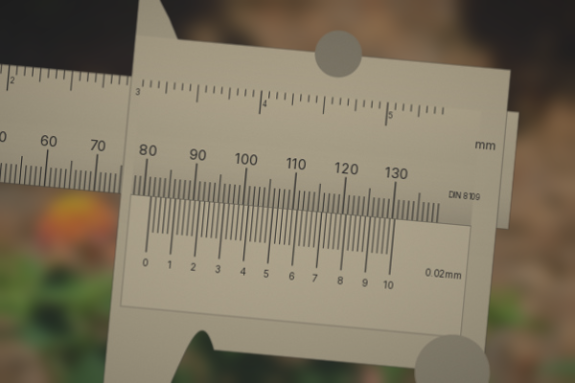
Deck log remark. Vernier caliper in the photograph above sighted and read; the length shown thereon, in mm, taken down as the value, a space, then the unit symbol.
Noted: 81.5 mm
